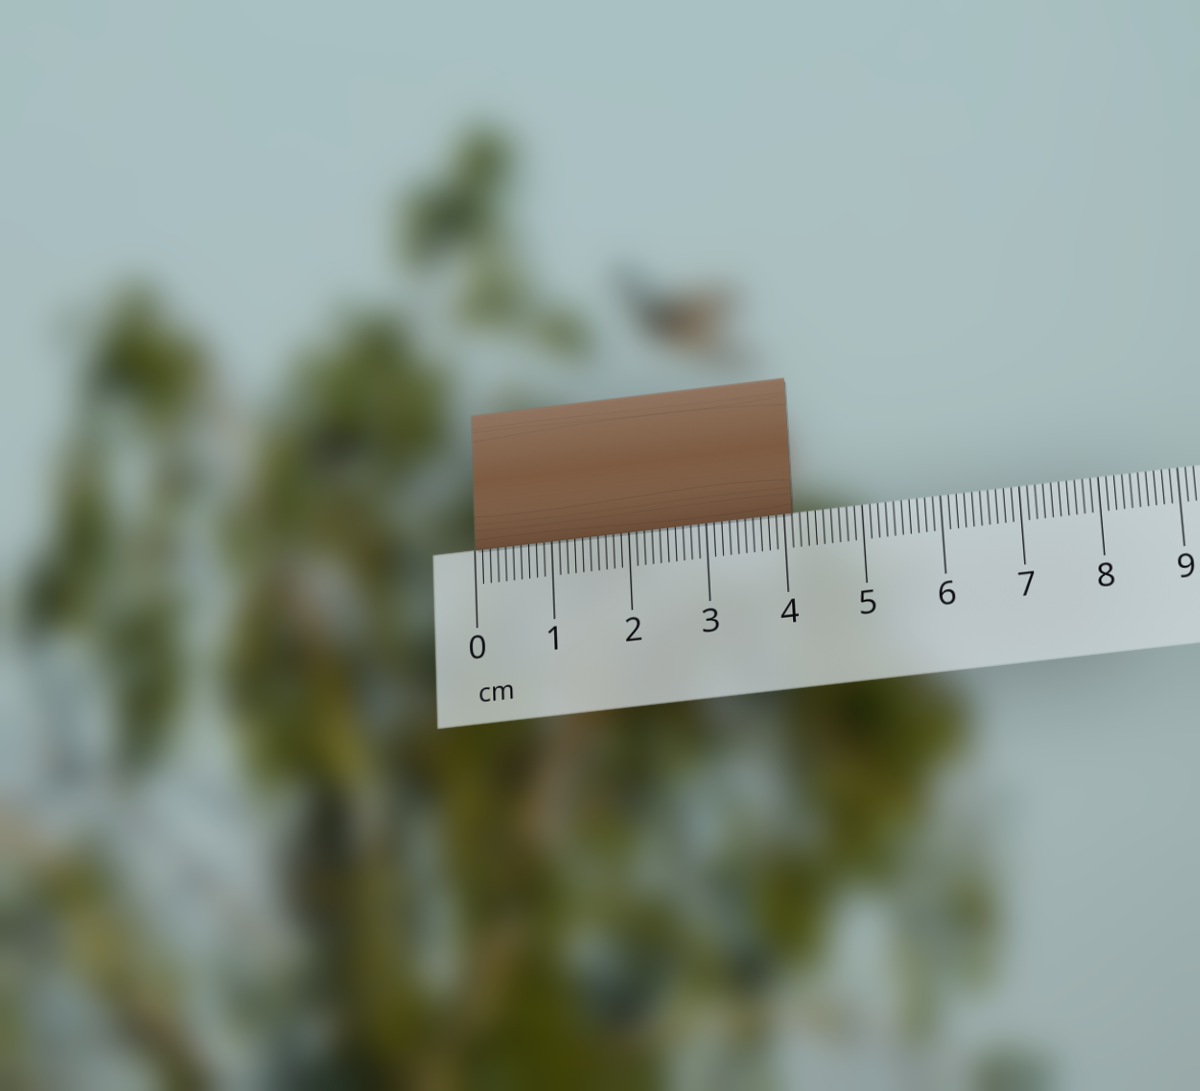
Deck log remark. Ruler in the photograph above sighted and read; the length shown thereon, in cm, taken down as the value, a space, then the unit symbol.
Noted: 4.1 cm
